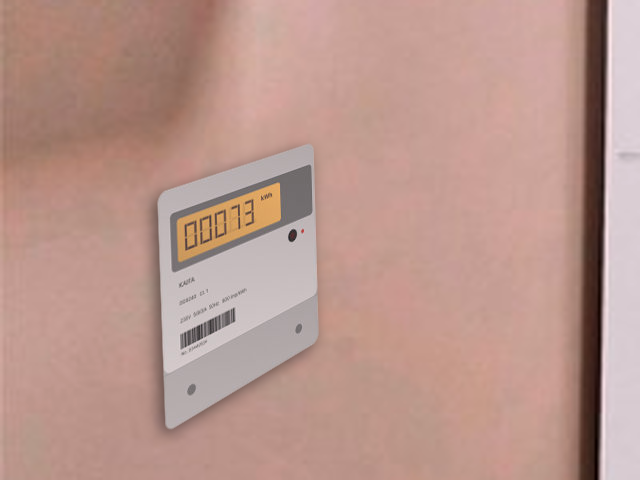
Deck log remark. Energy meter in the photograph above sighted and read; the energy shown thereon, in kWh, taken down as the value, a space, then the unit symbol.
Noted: 73 kWh
